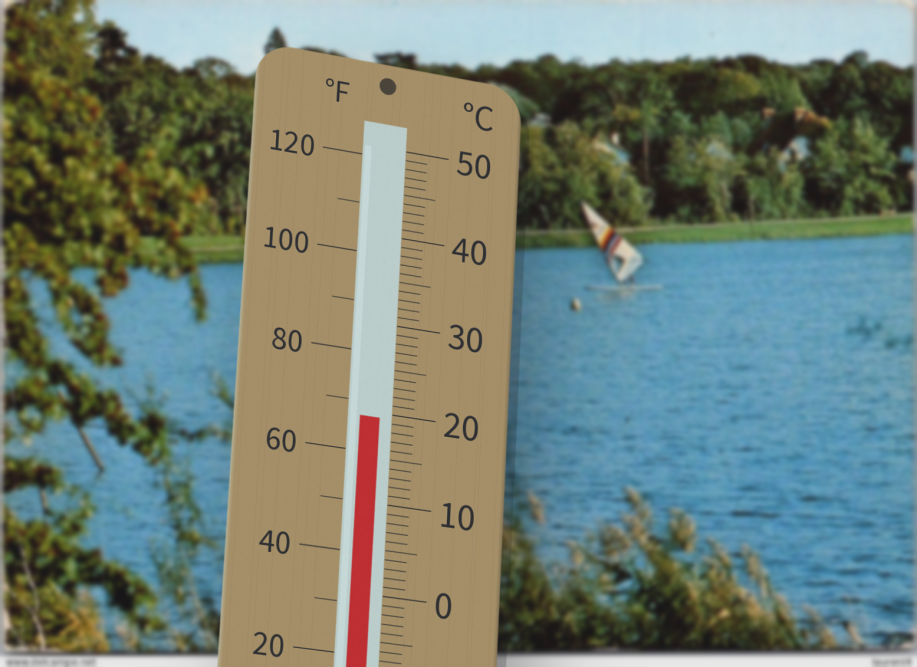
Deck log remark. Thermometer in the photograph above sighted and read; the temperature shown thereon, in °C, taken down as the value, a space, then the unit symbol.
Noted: 19.5 °C
